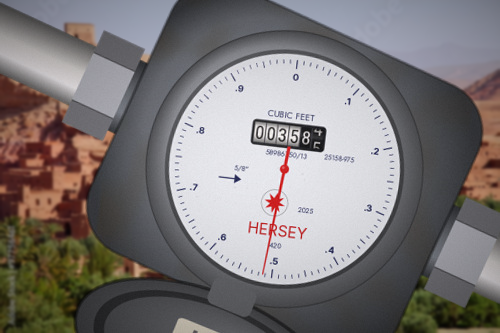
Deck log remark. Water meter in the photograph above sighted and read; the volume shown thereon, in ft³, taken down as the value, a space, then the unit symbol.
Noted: 3584.51 ft³
